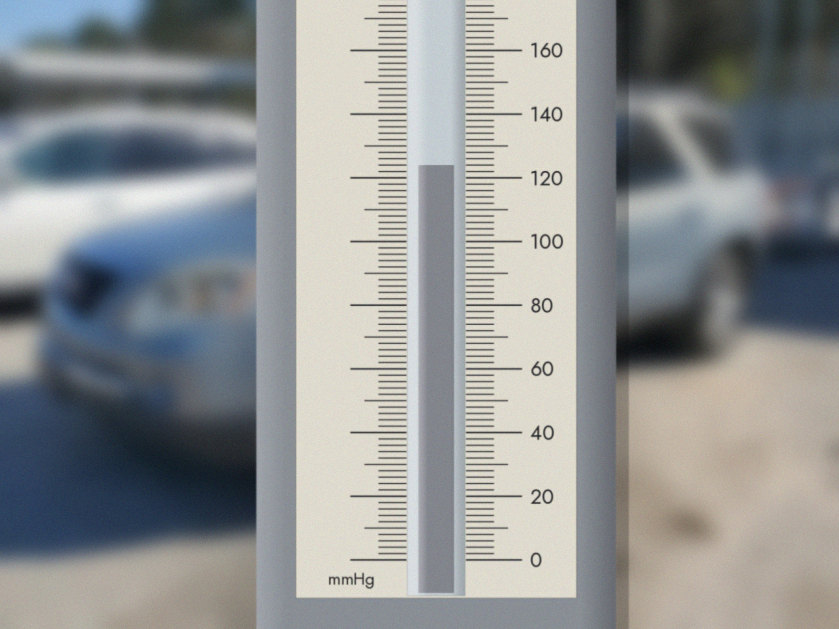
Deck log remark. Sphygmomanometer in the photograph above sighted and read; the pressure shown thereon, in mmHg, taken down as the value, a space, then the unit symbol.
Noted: 124 mmHg
